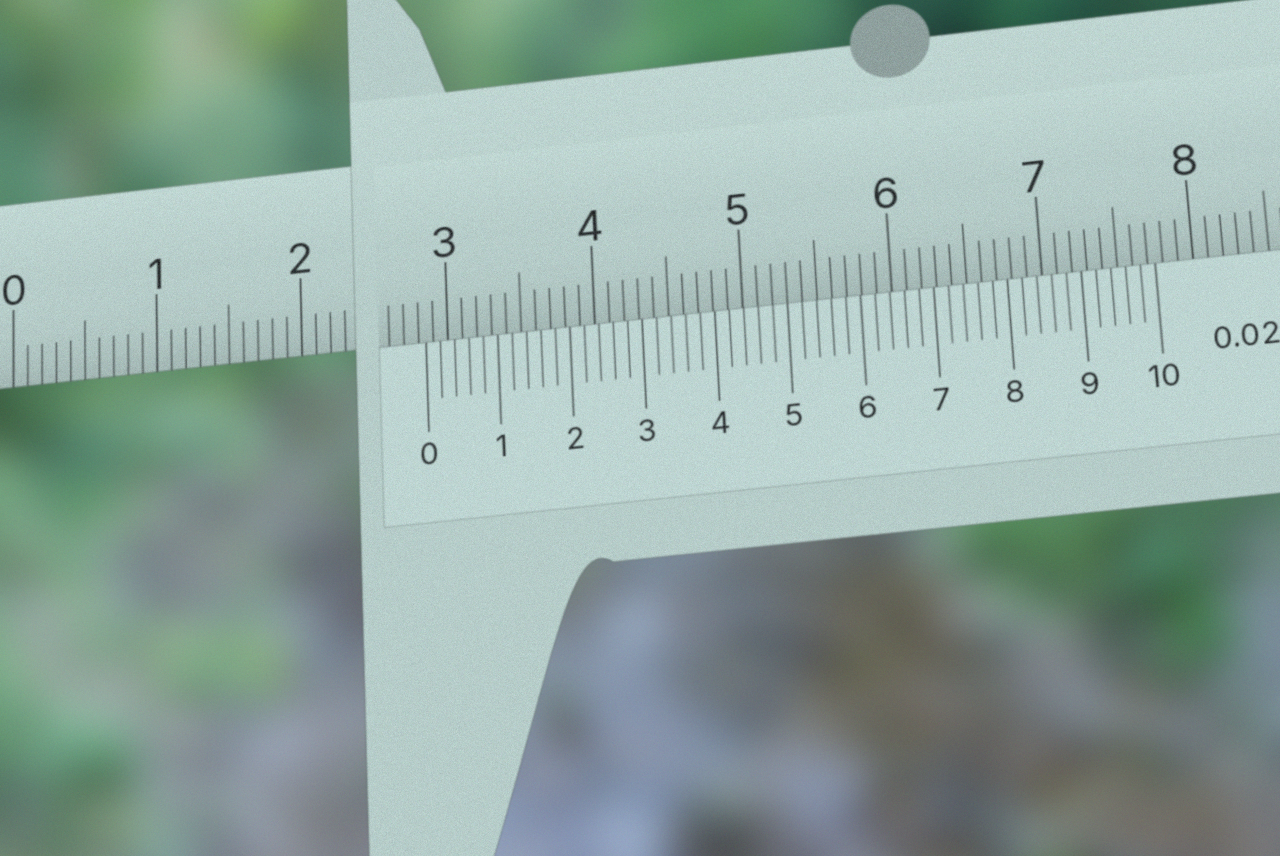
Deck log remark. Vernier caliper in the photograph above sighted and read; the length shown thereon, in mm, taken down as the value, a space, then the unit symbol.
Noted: 28.5 mm
